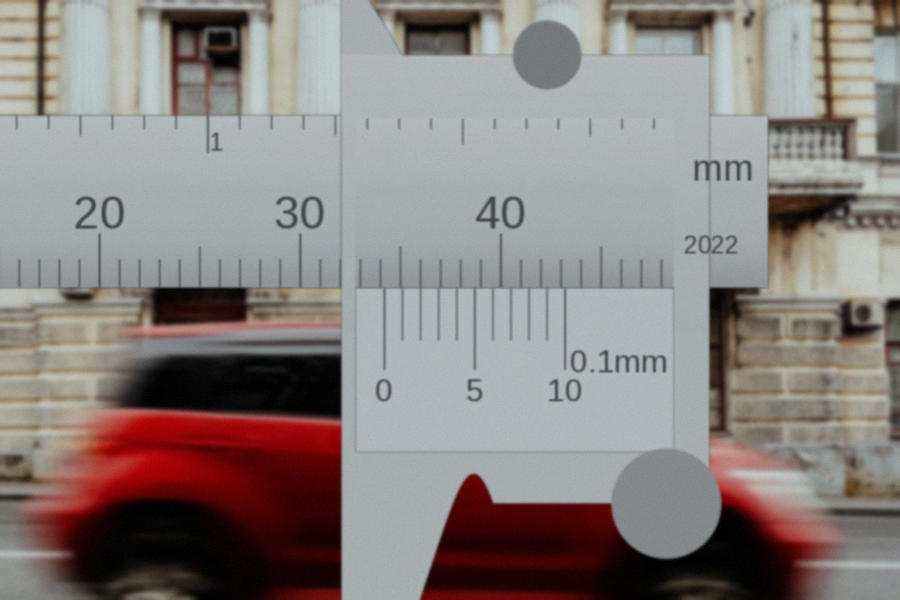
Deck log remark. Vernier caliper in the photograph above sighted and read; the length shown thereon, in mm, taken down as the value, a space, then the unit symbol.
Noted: 34.2 mm
